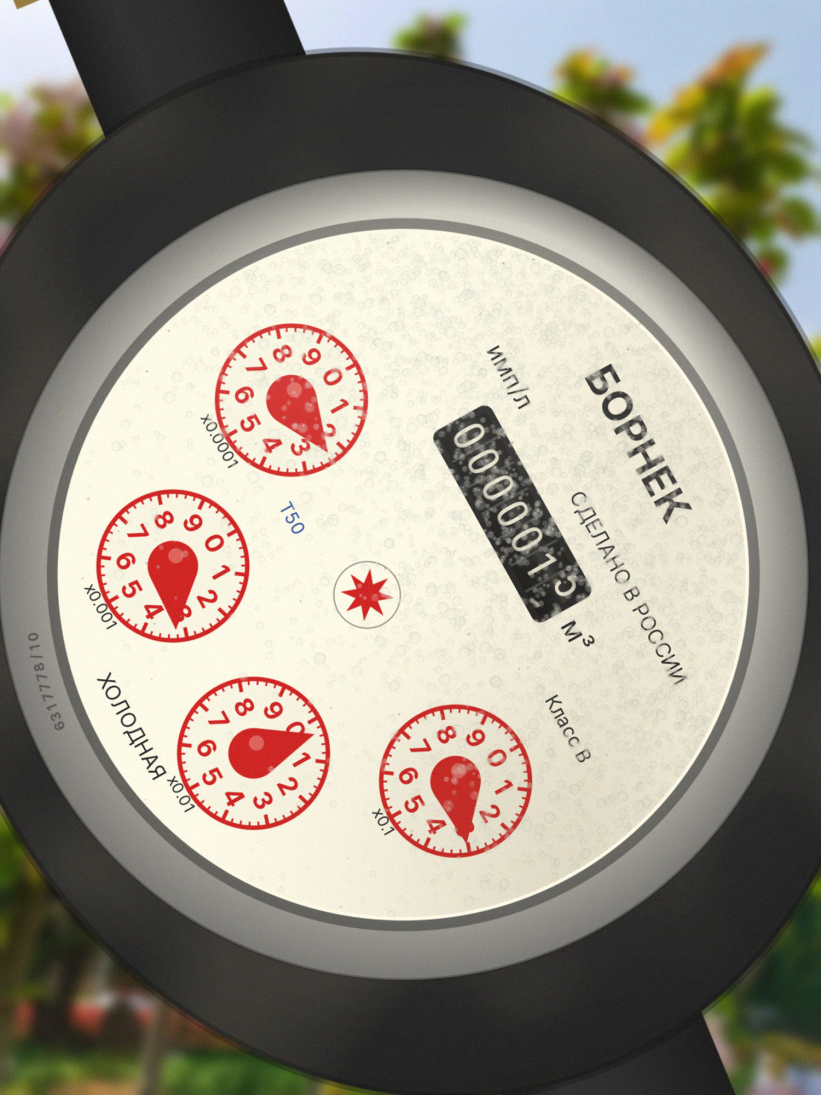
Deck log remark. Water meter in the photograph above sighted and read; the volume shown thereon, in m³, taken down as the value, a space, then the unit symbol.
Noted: 15.3032 m³
